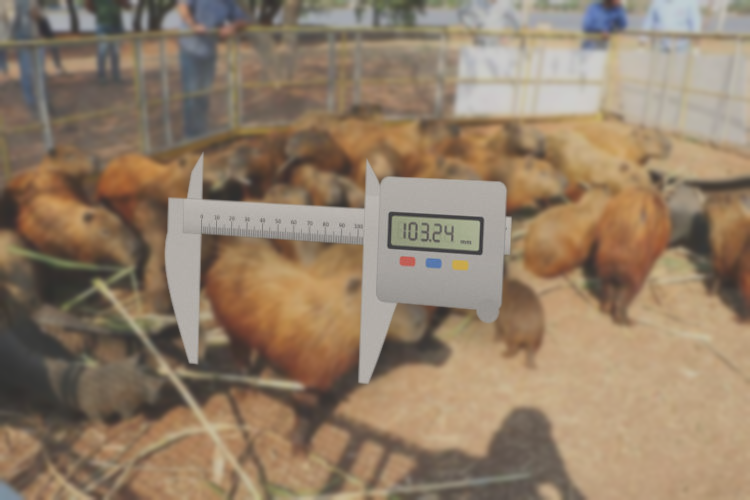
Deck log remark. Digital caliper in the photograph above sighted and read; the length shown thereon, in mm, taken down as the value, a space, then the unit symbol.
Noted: 103.24 mm
